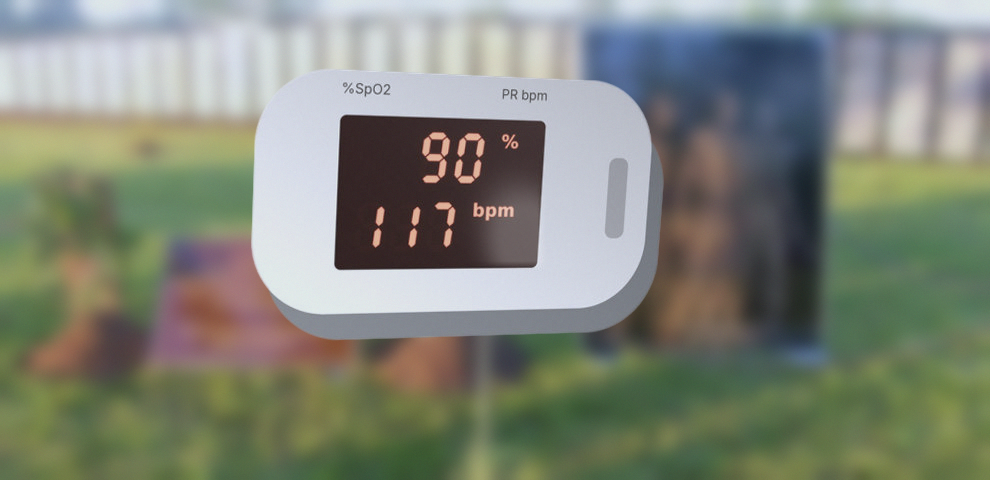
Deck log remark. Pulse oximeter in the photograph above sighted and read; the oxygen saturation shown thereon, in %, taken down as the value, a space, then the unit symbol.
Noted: 90 %
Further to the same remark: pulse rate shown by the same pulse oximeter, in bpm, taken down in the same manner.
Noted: 117 bpm
